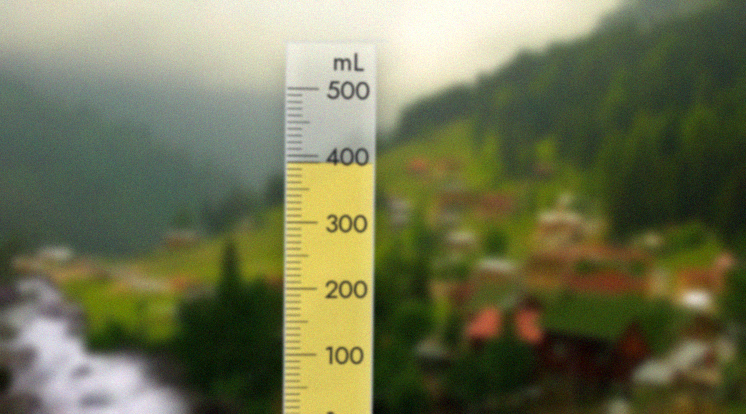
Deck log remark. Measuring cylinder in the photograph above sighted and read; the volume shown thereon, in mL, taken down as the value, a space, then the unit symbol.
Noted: 390 mL
